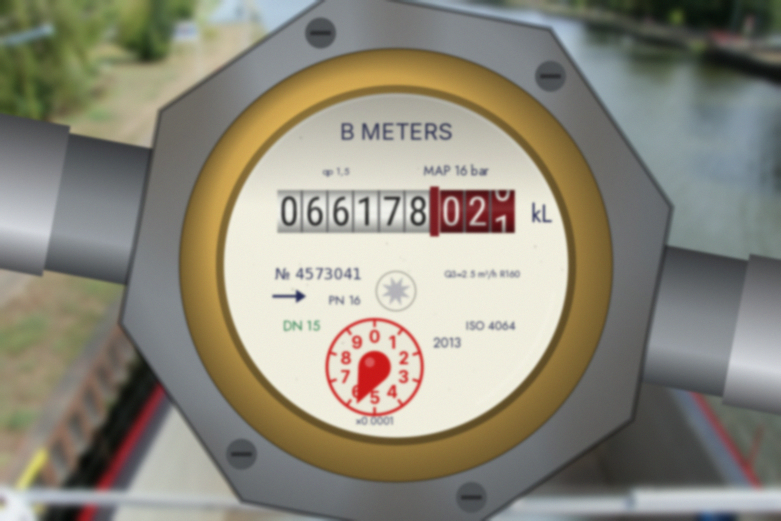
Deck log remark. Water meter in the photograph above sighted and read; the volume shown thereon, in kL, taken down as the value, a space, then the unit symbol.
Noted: 66178.0205 kL
